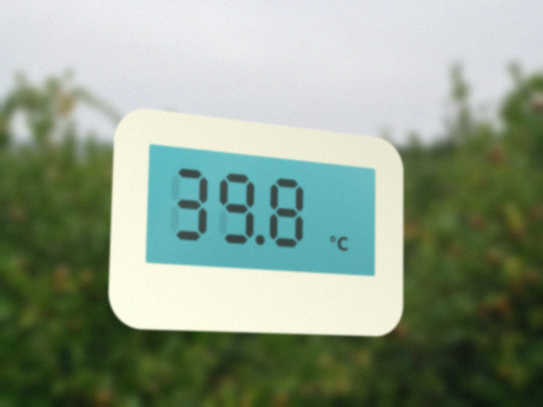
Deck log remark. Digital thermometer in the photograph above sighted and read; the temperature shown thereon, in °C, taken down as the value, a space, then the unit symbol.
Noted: 39.8 °C
